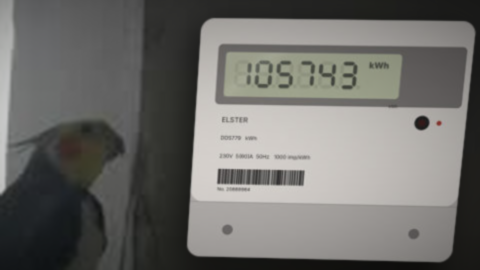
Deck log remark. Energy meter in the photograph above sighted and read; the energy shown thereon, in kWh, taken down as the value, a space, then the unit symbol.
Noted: 105743 kWh
